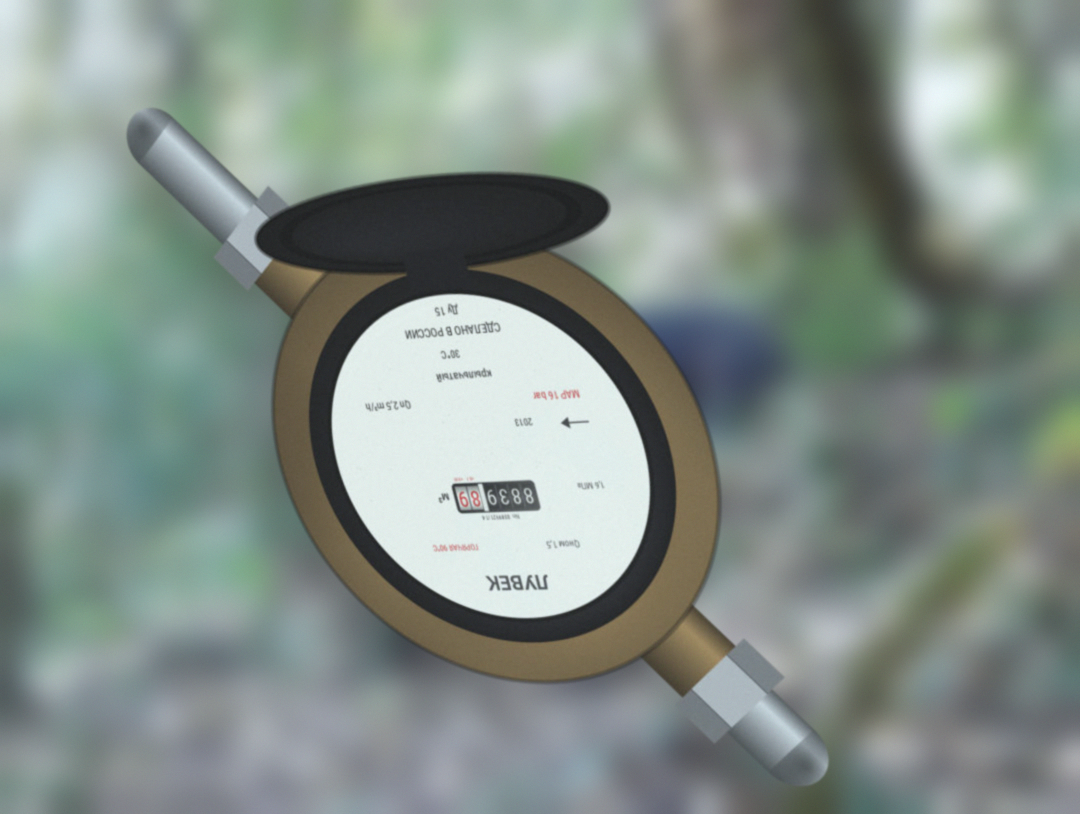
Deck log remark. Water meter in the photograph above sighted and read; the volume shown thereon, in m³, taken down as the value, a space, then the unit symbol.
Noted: 8839.89 m³
